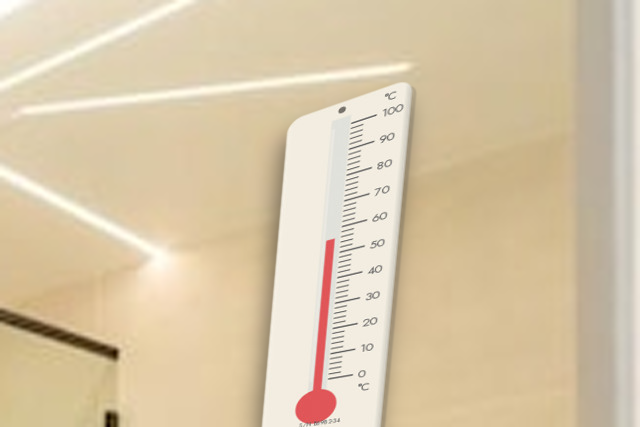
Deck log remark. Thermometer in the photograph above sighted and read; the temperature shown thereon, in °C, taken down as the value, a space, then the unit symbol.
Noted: 56 °C
